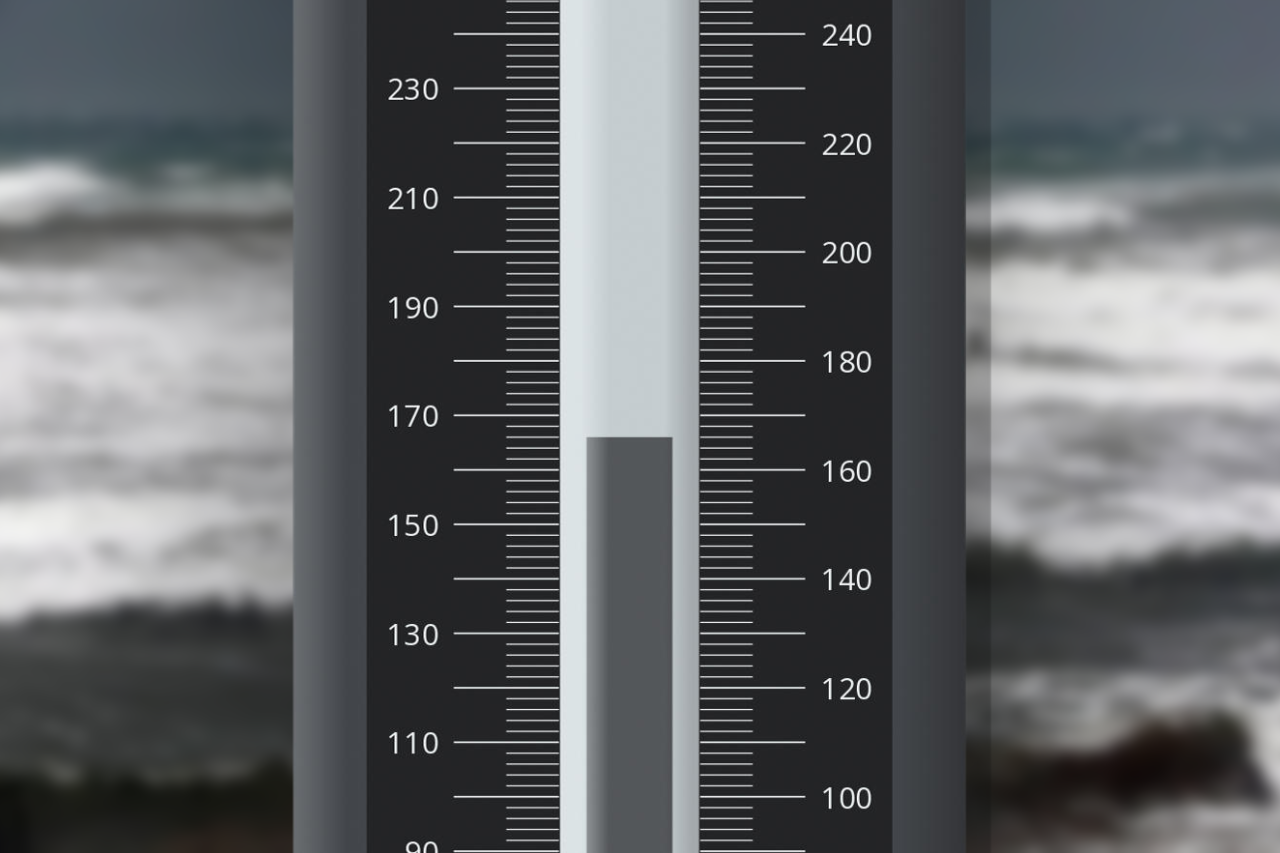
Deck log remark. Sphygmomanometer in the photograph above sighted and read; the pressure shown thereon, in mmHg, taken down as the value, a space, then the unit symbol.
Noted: 166 mmHg
